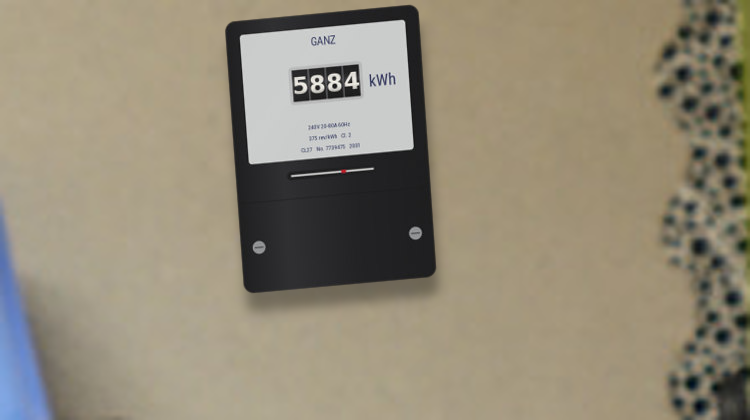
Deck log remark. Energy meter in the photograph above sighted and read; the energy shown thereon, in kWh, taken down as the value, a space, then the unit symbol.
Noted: 5884 kWh
